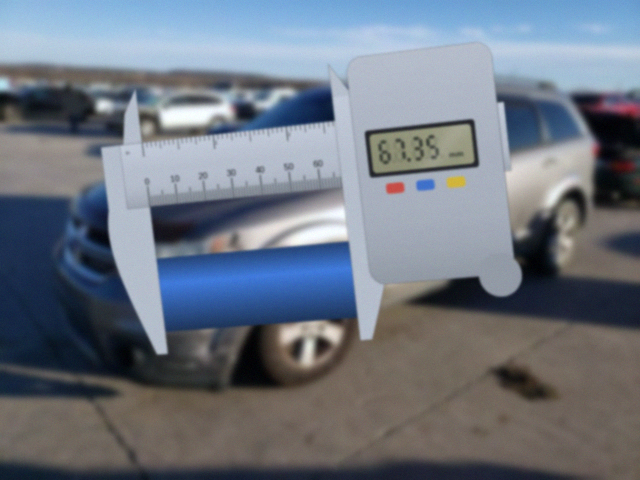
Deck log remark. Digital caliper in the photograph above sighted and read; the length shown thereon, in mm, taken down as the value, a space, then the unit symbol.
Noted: 67.35 mm
